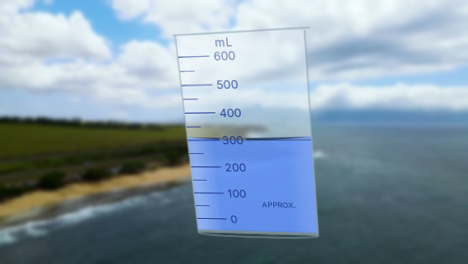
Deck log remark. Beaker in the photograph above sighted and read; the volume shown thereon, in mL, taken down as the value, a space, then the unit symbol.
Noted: 300 mL
